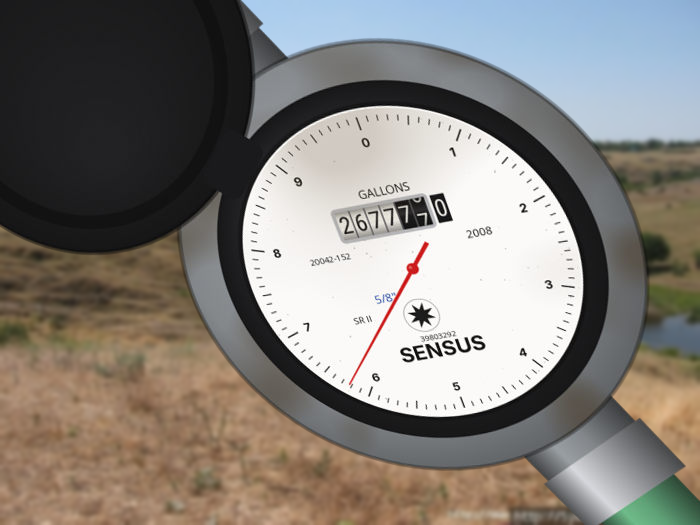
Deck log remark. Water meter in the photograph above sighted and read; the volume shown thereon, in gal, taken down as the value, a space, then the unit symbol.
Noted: 2677766.2 gal
